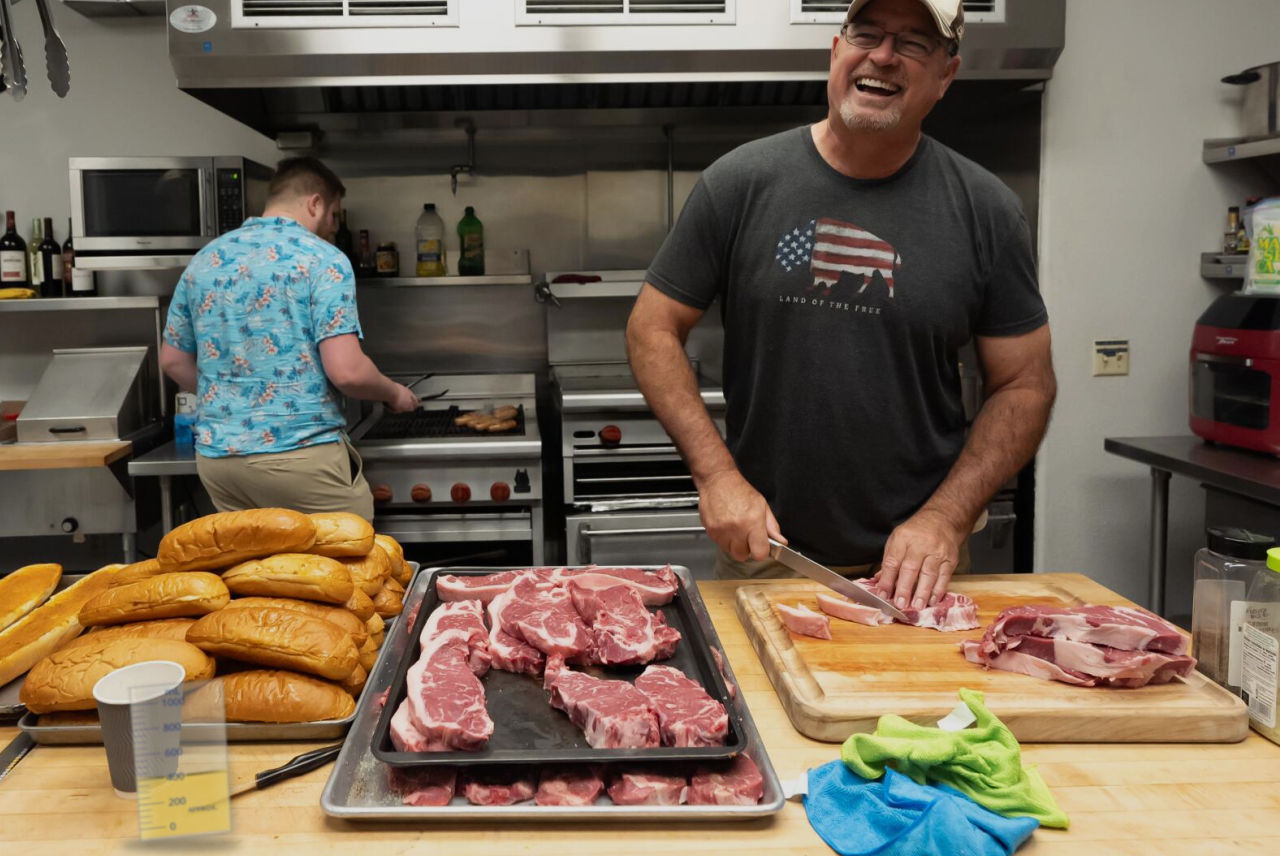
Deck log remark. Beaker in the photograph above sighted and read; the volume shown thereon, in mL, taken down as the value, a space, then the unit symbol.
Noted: 400 mL
